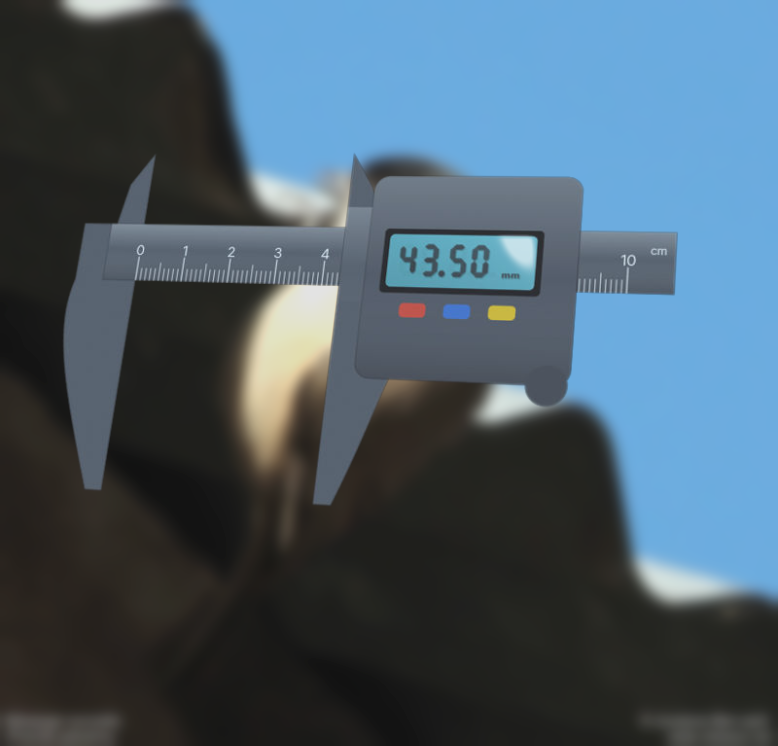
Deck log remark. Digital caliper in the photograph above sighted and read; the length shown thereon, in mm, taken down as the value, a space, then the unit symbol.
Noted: 43.50 mm
